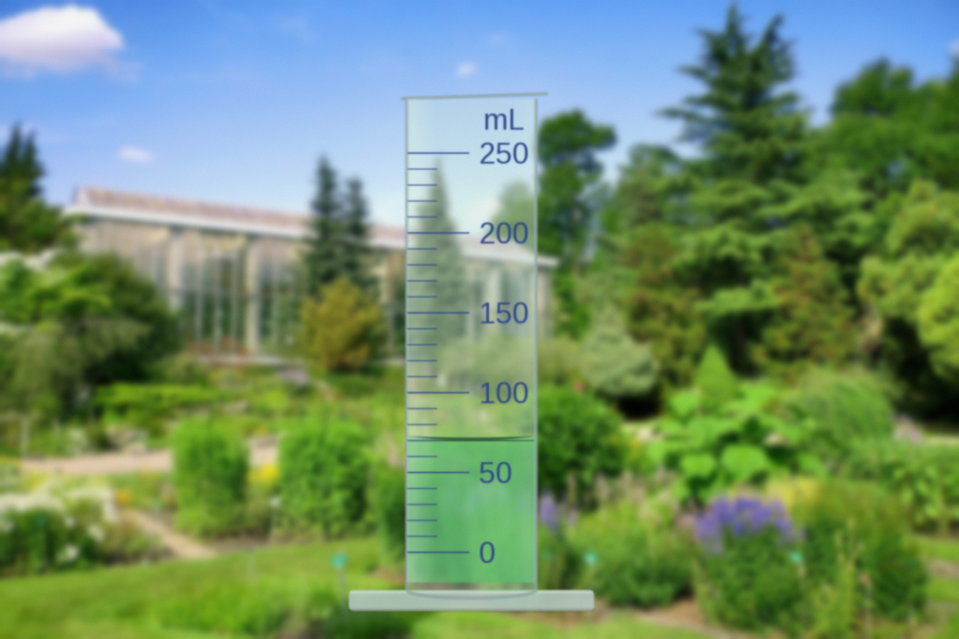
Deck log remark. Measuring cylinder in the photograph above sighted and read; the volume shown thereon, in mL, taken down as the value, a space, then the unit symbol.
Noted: 70 mL
